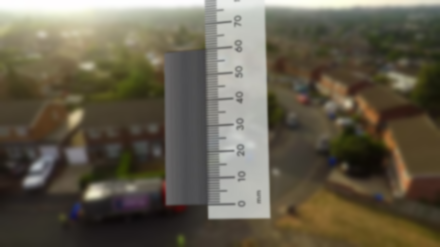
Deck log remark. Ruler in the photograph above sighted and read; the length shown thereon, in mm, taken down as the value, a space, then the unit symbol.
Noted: 60 mm
